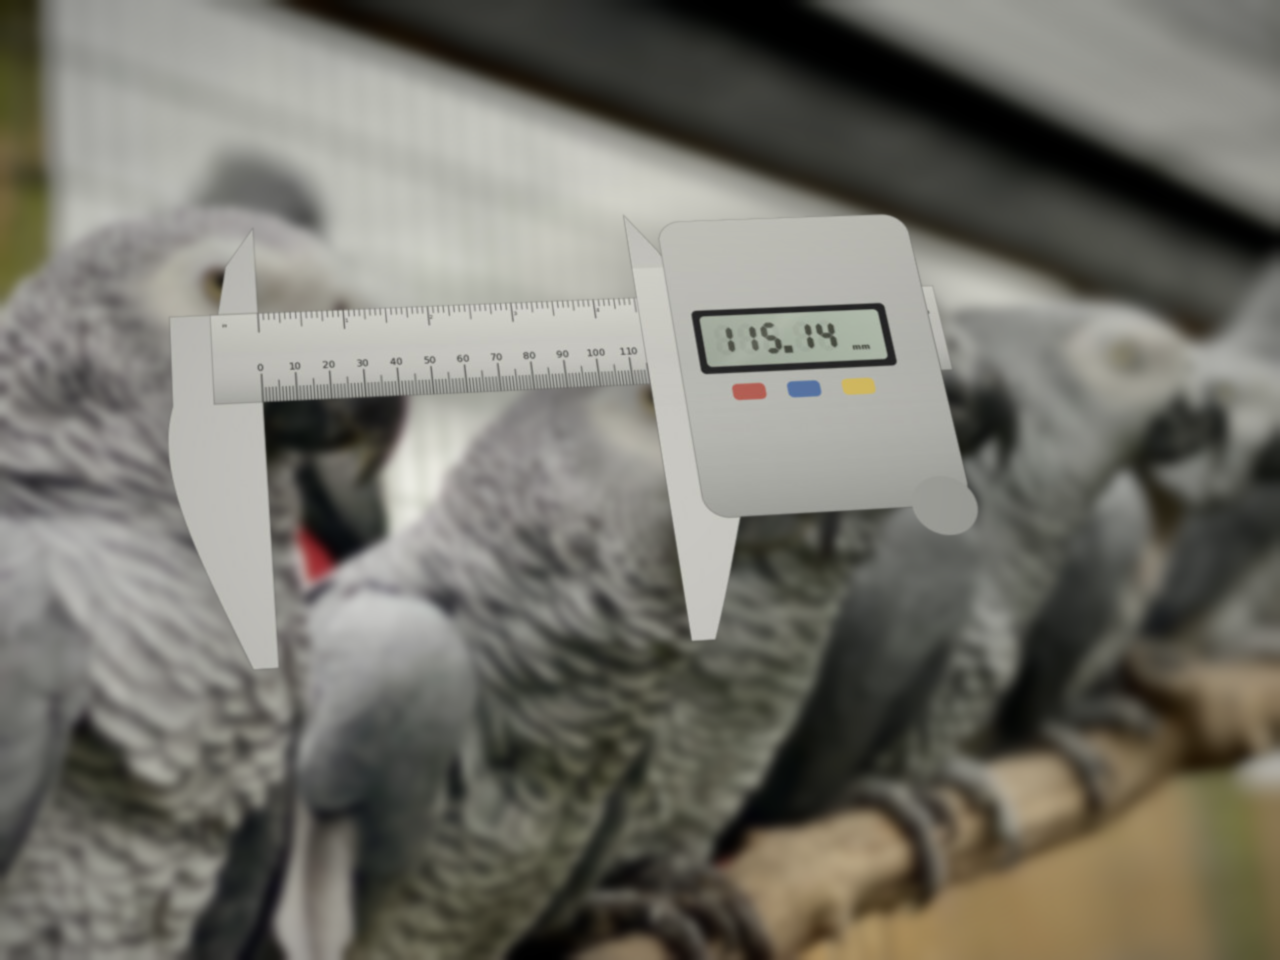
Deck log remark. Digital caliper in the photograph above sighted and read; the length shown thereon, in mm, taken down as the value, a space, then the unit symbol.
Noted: 115.14 mm
